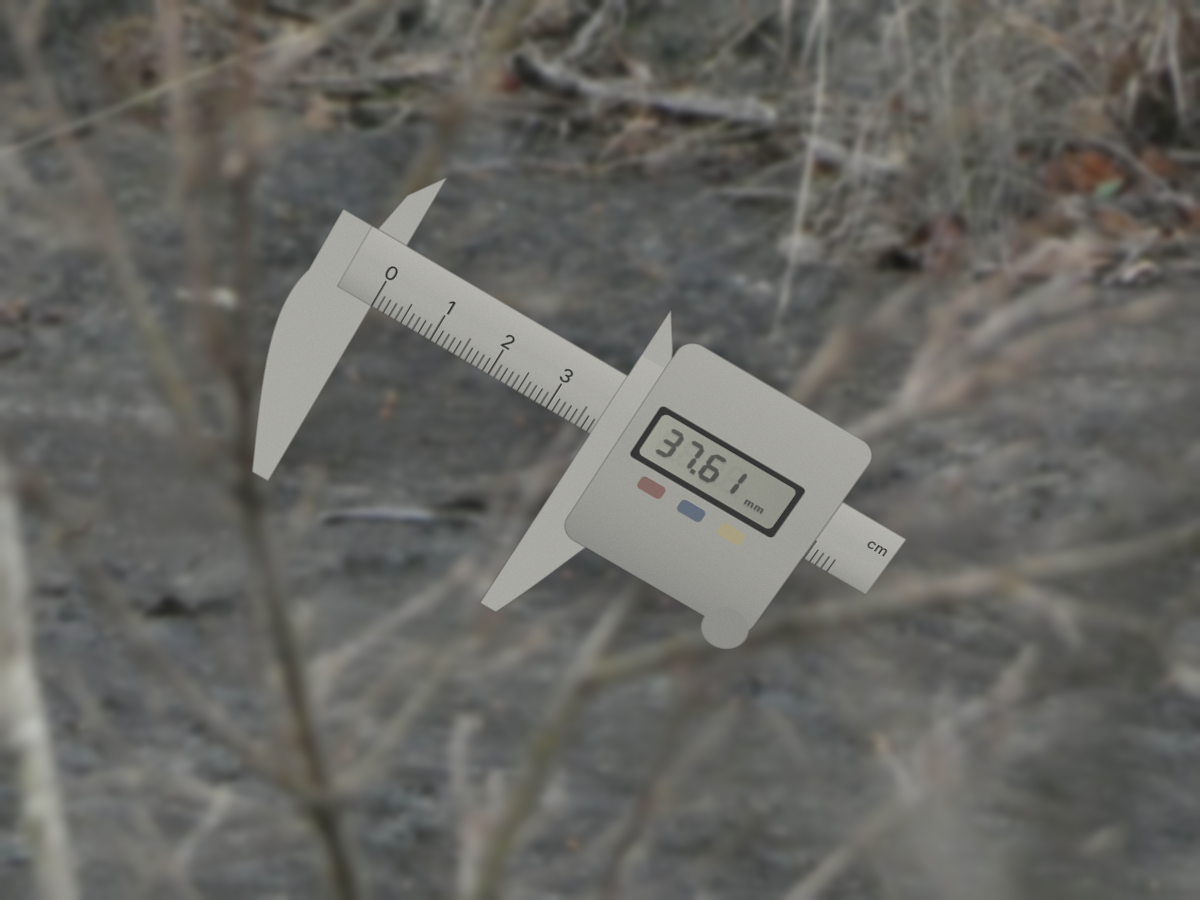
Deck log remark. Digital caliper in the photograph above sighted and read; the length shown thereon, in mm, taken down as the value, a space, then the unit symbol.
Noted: 37.61 mm
